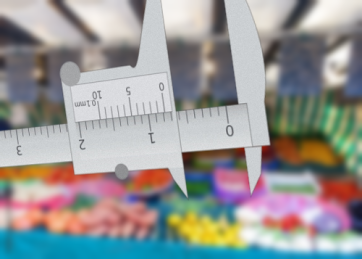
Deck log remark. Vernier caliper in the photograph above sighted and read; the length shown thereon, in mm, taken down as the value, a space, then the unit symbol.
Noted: 7.8 mm
